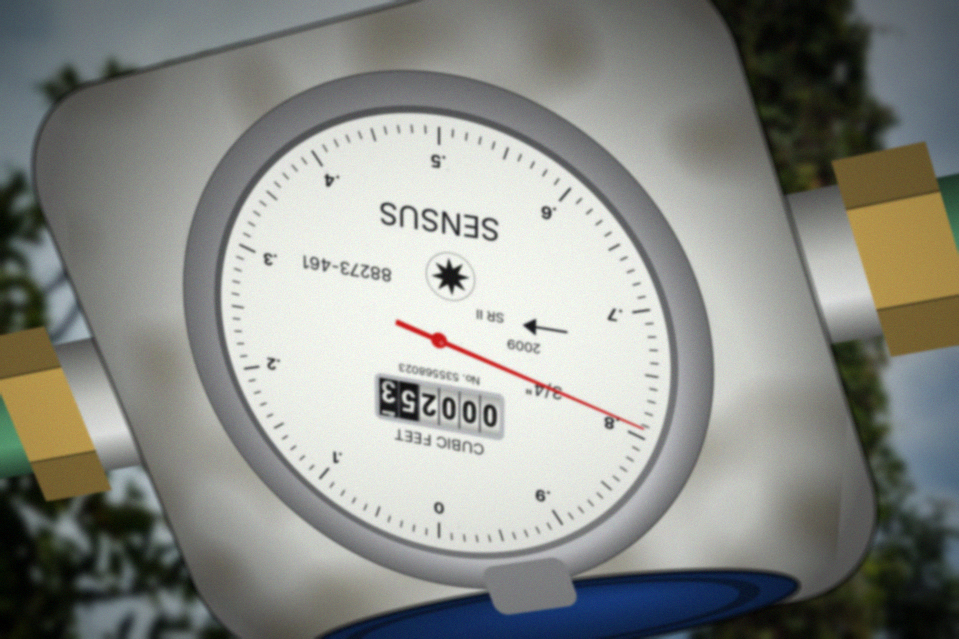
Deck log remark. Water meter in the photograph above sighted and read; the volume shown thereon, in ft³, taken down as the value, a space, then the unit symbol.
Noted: 252.79 ft³
